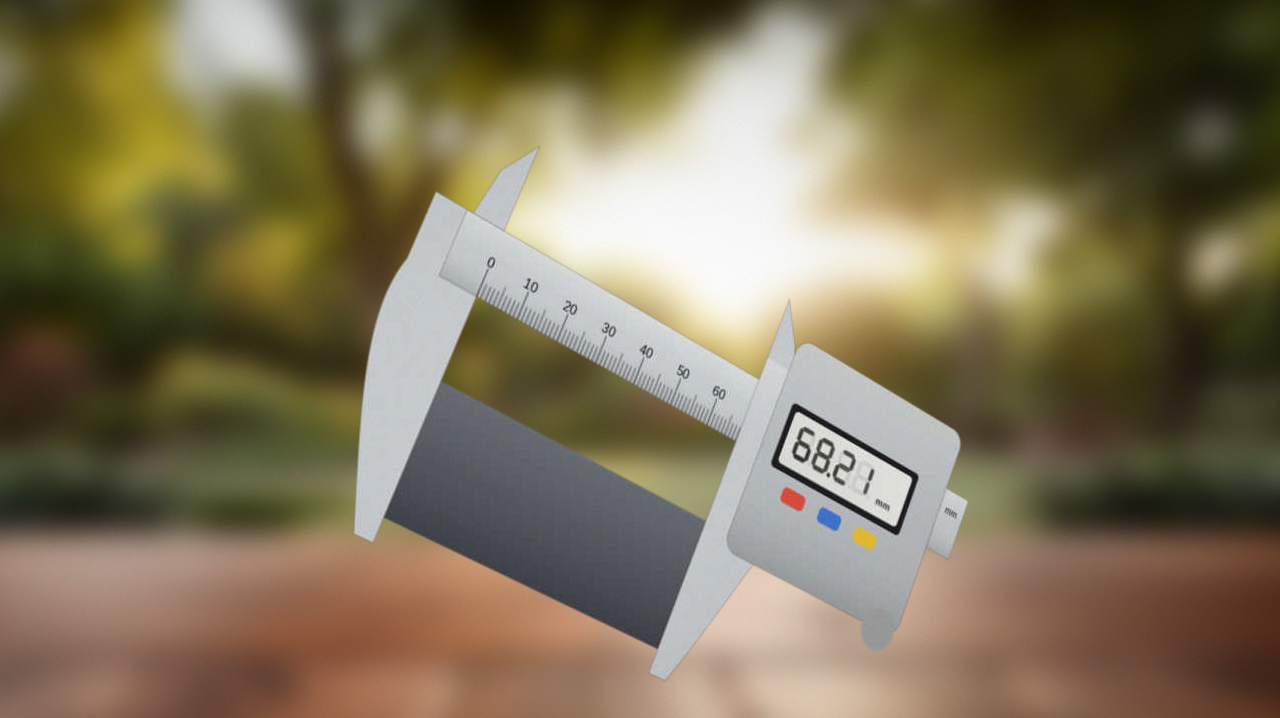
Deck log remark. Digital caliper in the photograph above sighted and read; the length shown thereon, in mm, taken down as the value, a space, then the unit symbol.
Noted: 68.21 mm
